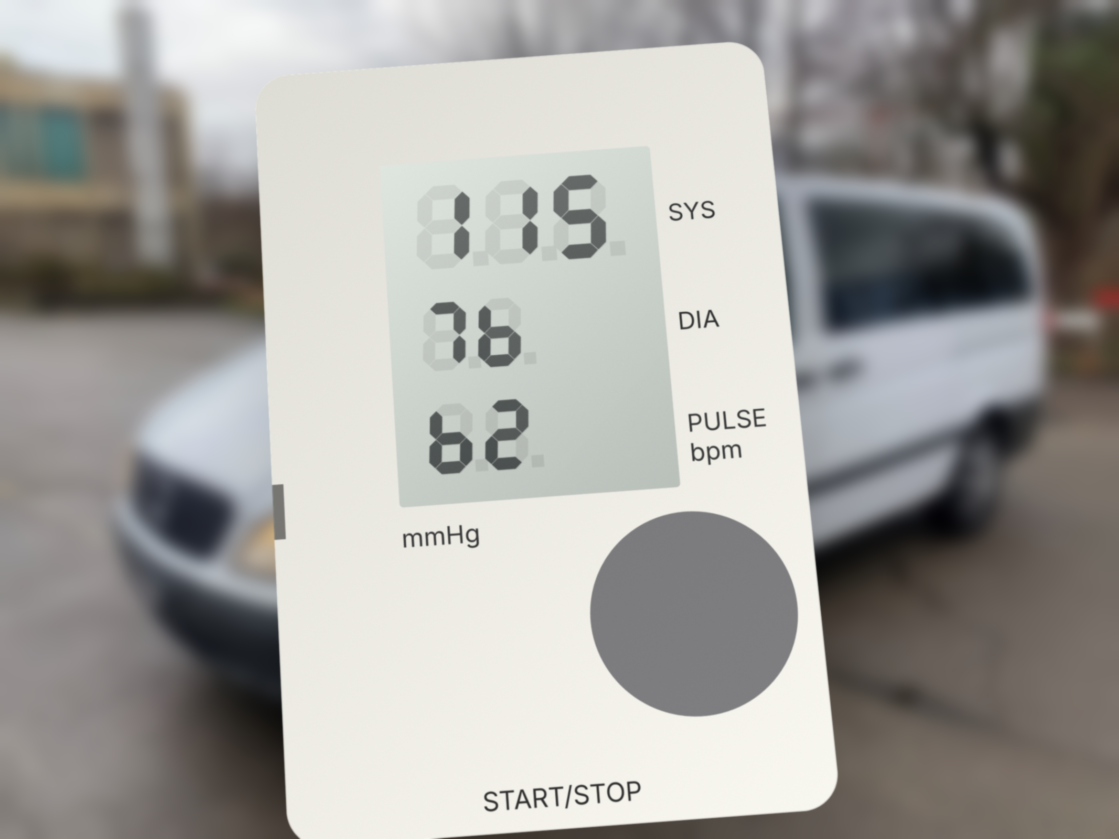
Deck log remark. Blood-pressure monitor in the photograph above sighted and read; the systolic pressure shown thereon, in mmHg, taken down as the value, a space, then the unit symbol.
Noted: 115 mmHg
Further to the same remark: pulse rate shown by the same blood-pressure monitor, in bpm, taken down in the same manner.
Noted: 62 bpm
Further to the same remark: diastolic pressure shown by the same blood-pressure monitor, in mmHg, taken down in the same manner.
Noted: 76 mmHg
